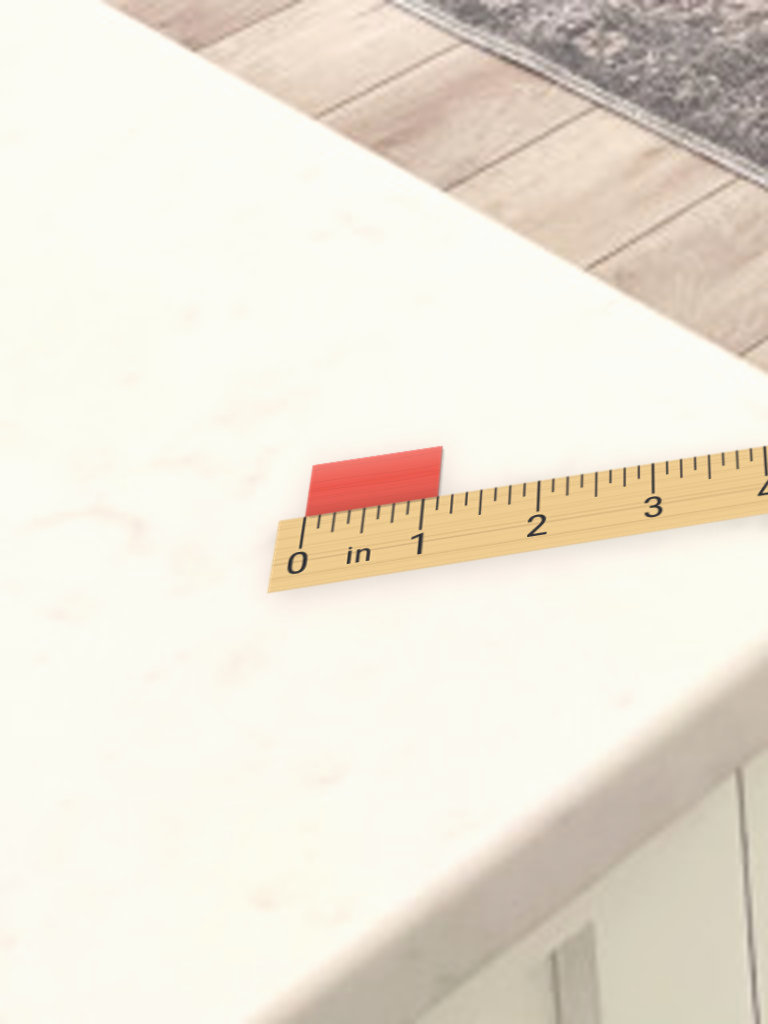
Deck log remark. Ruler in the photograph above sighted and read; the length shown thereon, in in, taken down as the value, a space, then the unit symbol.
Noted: 1.125 in
